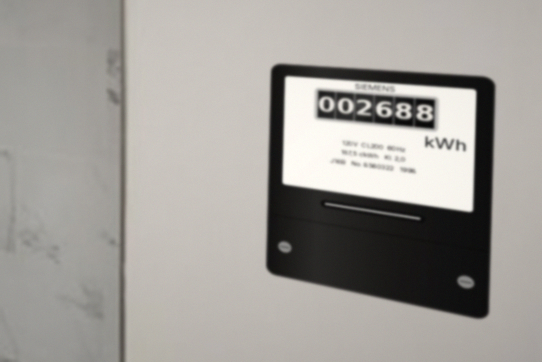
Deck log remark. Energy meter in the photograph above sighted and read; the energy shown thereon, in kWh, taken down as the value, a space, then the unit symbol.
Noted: 2688 kWh
